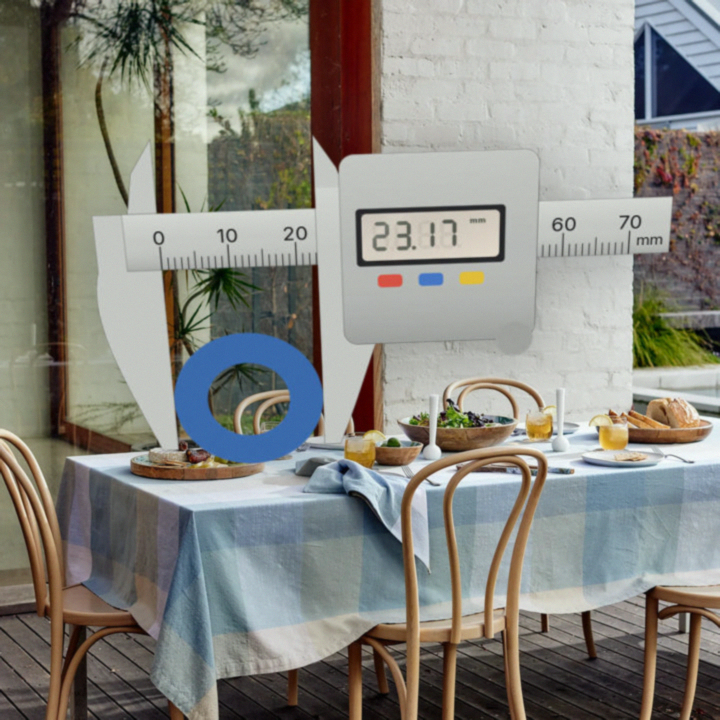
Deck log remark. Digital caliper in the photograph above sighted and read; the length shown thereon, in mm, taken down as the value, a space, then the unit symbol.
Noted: 23.17 mm
